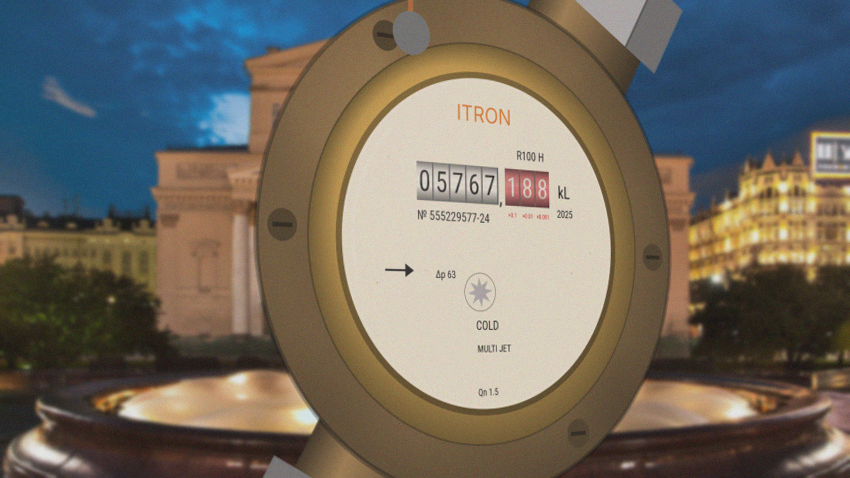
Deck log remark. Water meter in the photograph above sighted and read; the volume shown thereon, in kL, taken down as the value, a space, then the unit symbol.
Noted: 5767.188 kL
